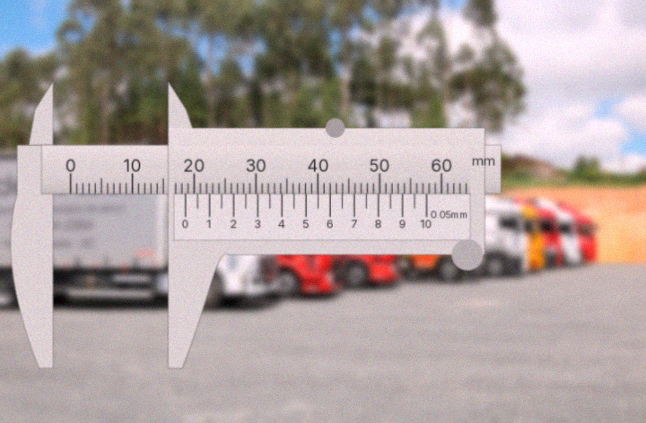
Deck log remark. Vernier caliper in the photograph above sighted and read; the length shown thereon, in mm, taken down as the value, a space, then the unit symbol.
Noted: 18.6 mm
